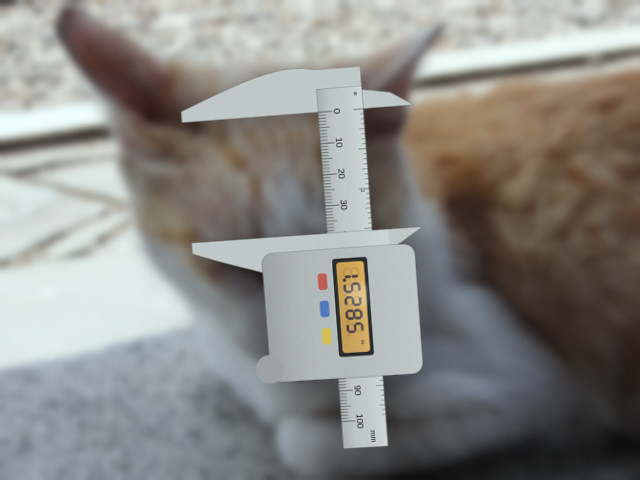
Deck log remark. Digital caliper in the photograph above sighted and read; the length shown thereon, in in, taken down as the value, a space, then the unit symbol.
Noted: 1.5285 in
